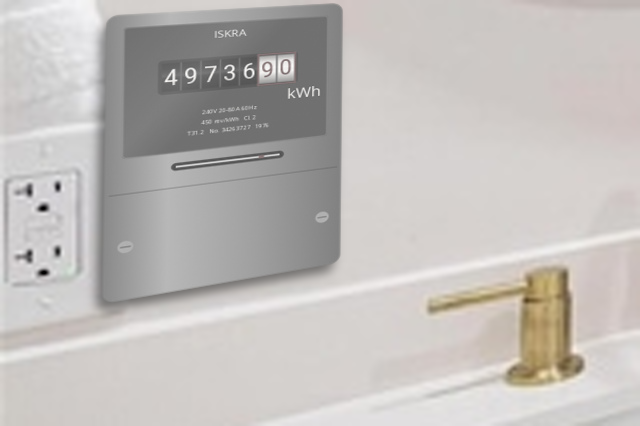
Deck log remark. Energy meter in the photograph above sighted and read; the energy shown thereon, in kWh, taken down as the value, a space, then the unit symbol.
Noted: 49736.90 kWh
